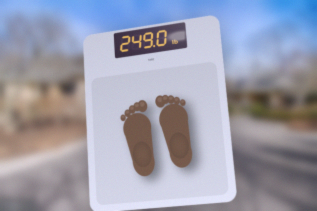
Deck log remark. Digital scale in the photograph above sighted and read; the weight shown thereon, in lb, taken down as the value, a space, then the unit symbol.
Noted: 249.0 lb
